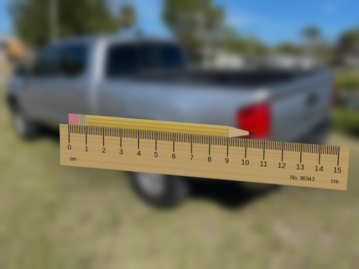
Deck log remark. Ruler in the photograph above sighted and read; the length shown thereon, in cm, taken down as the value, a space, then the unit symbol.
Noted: 10.5 cm
